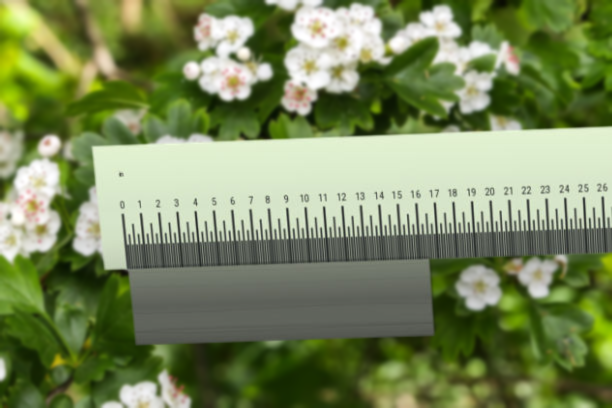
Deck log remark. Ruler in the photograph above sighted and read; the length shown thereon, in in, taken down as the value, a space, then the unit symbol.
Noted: 16.5 in
